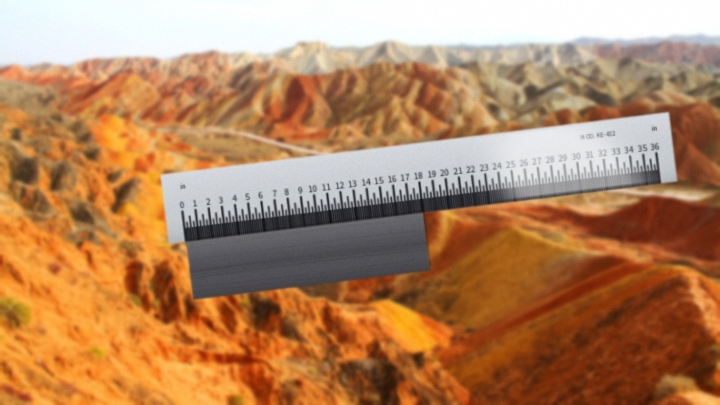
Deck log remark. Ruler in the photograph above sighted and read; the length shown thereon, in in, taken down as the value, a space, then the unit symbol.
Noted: 18 in
